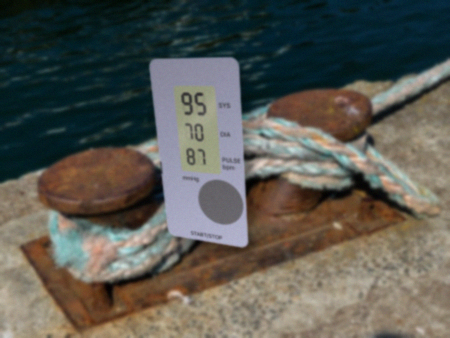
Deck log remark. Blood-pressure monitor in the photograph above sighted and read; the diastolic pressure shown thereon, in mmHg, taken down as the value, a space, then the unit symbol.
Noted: 70 mmHg
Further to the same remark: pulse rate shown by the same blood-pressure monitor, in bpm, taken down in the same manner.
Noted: 87 bpm
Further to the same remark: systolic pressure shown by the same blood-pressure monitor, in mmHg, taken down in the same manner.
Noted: 95 mmHg
